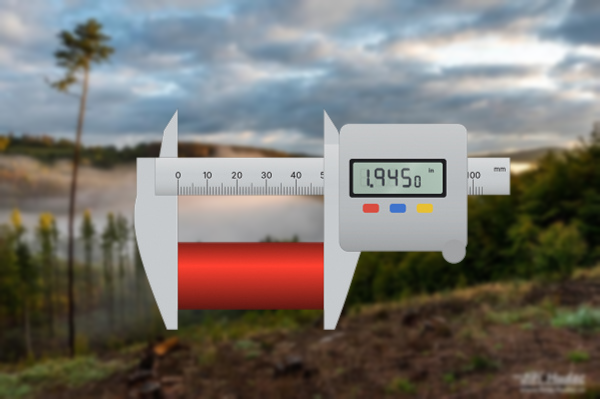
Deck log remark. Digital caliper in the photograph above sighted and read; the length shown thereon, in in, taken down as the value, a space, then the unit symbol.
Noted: 1.9450 in
